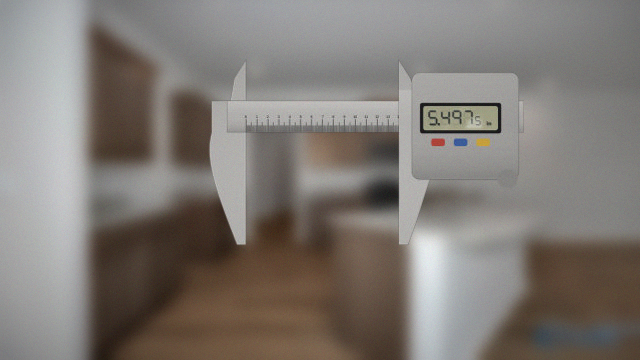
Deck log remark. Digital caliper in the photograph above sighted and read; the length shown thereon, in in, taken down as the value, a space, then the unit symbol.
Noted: 5.4975 in
